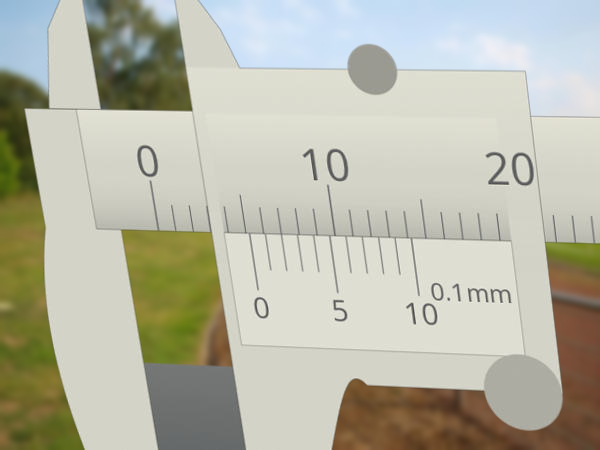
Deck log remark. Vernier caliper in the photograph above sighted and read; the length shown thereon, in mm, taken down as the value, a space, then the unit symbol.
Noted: 5.2 mm
